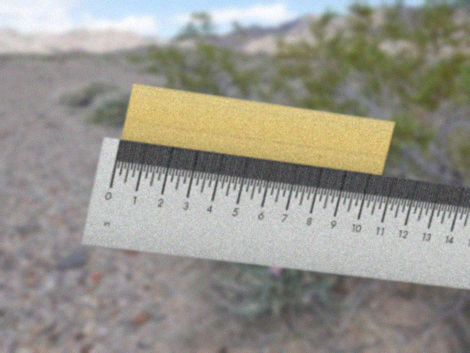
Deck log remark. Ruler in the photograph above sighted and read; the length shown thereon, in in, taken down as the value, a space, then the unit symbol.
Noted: 10.5 in
